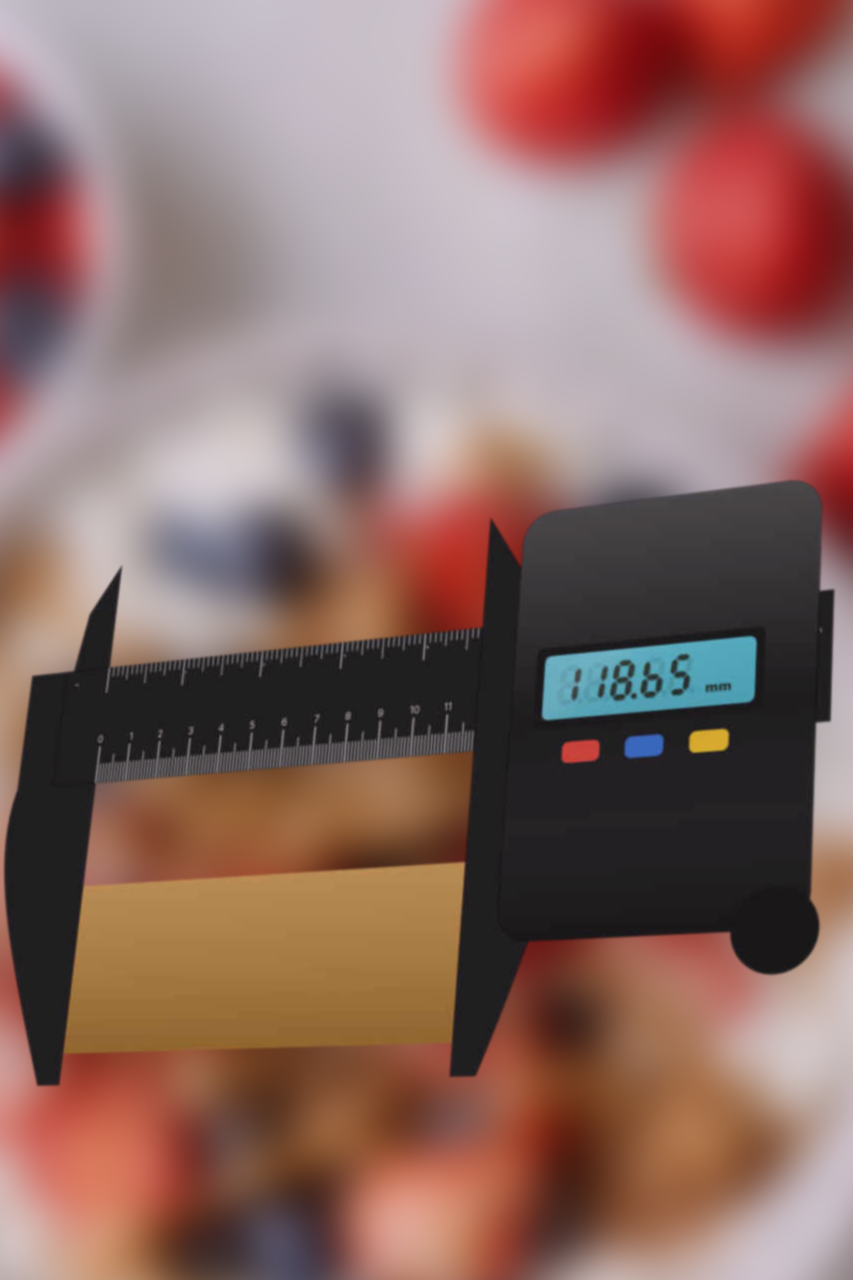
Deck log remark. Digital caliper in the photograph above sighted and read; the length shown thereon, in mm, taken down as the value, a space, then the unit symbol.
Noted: 118.65 mm
